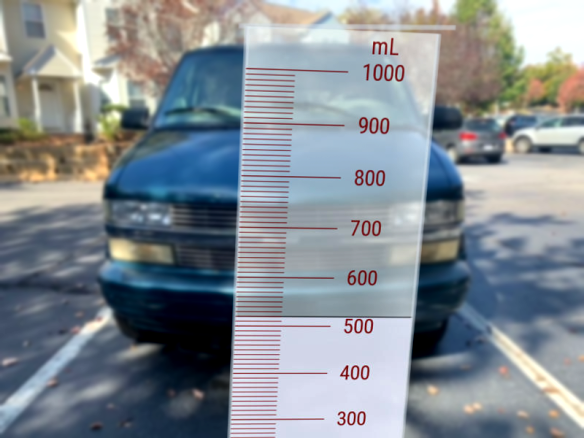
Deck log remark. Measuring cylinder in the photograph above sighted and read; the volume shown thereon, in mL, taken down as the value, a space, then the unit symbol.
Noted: 520 mL
